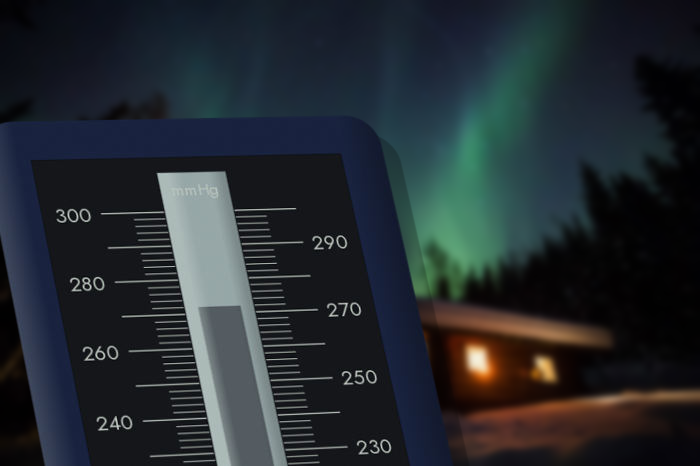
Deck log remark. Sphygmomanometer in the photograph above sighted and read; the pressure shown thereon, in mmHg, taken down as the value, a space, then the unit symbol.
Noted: 272 mmHg
